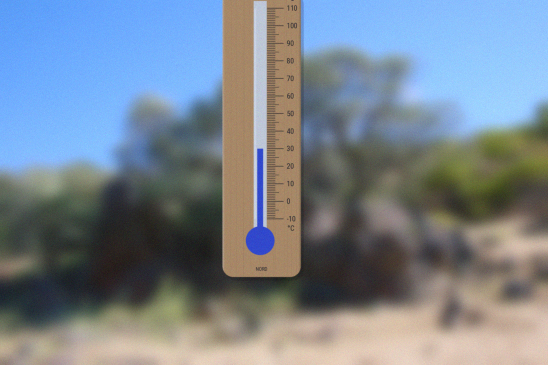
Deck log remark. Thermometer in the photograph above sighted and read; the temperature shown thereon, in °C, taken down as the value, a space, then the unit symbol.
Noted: 30 °C
